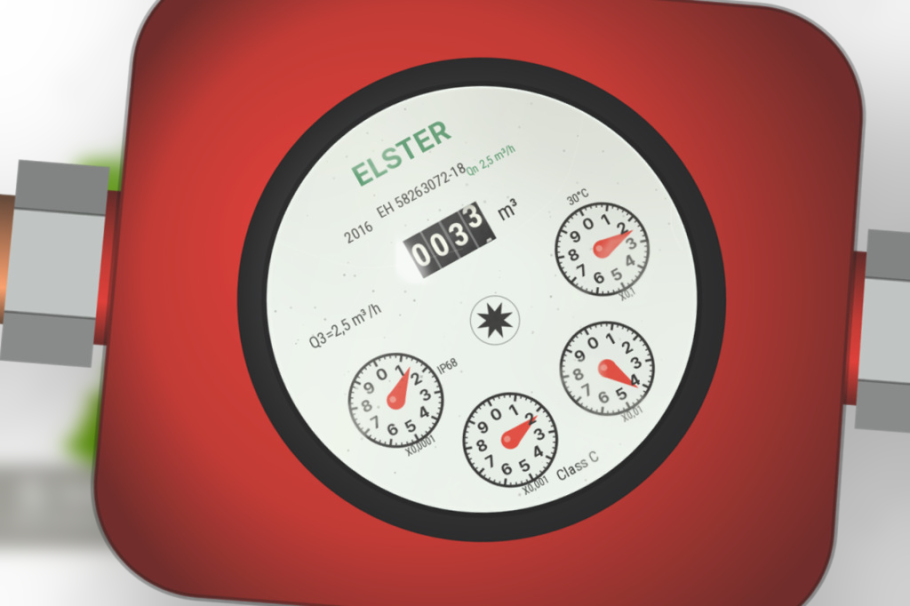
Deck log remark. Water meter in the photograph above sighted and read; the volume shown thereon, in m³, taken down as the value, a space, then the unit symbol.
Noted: 33.2421 m³
